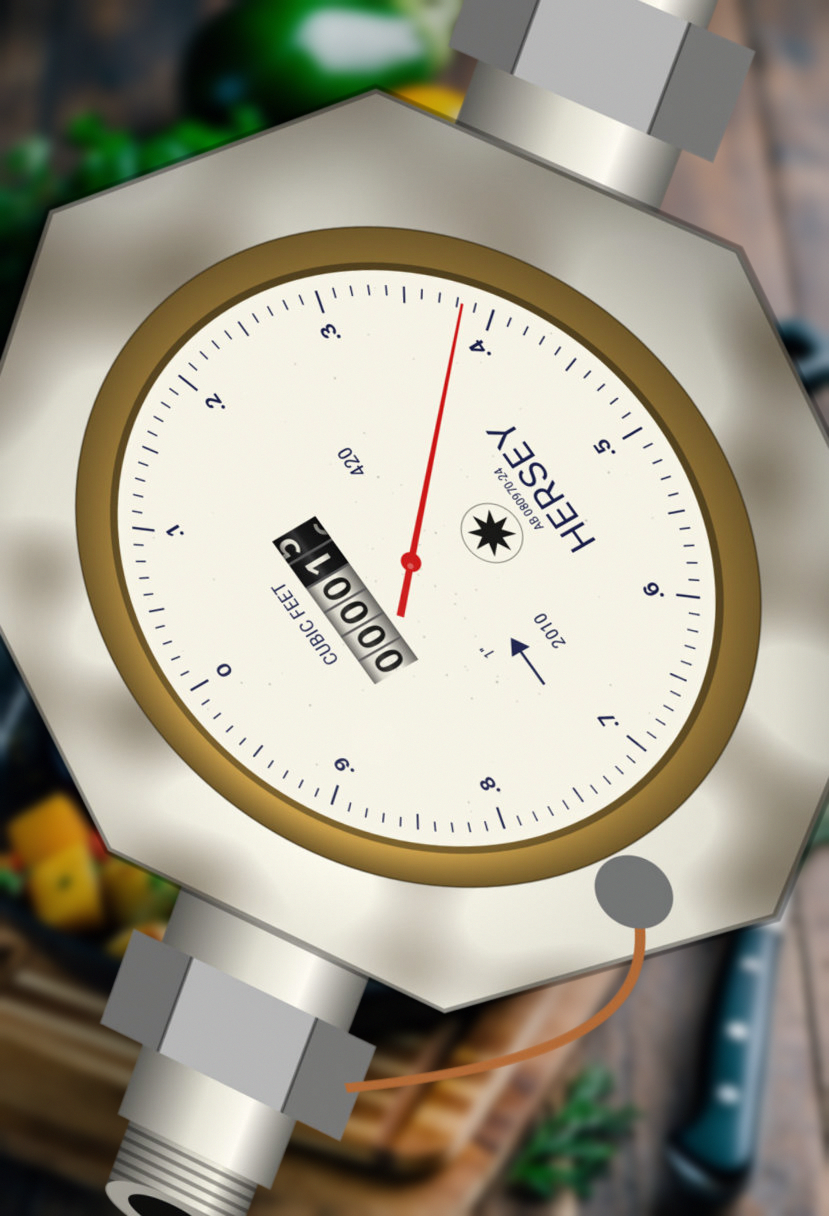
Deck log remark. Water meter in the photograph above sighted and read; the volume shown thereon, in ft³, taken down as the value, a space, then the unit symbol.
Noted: 15.38 ft³
